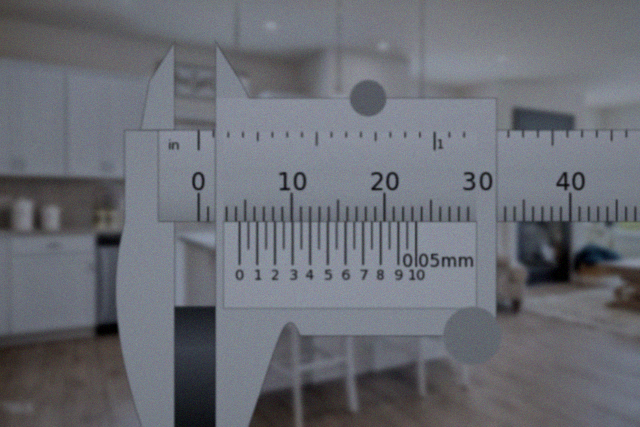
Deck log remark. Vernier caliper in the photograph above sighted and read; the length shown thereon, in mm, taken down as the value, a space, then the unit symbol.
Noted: 4.4 mm
